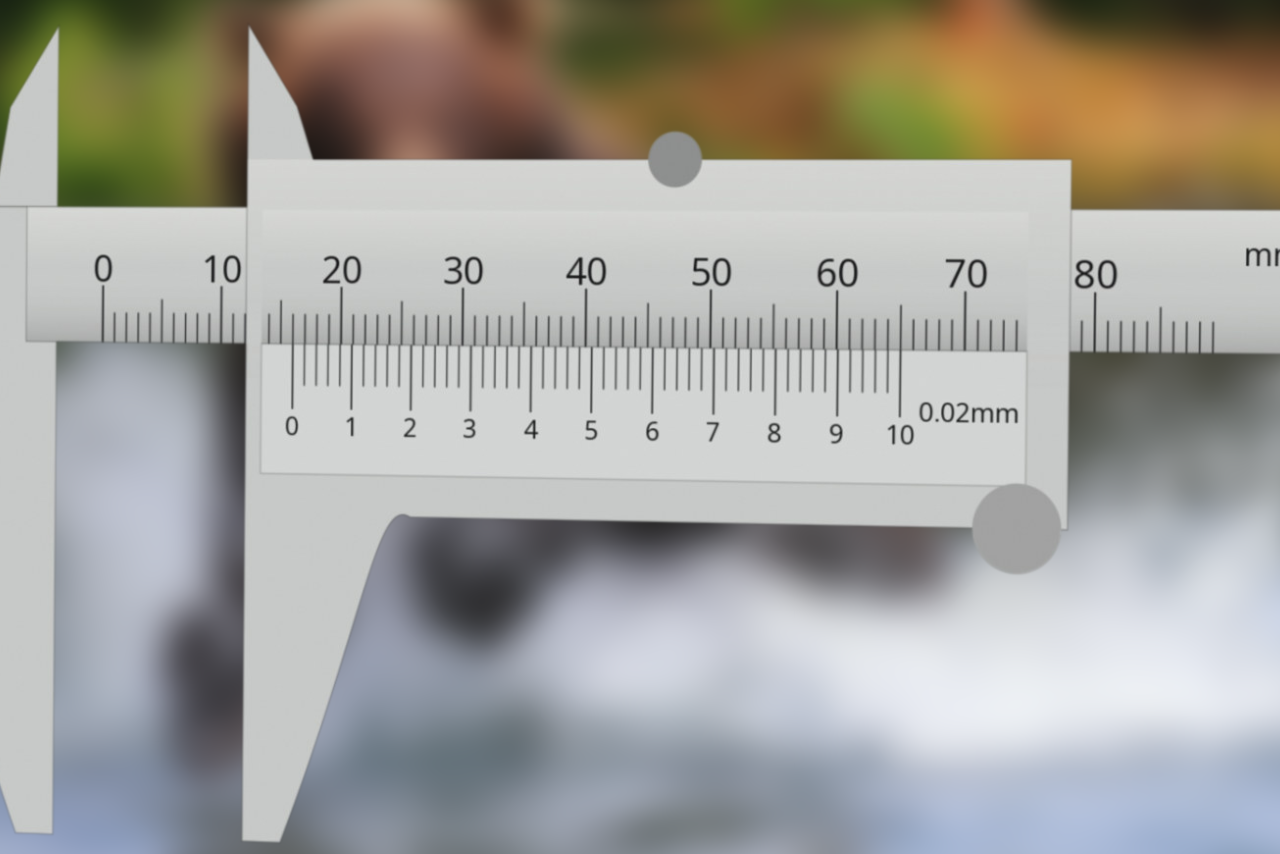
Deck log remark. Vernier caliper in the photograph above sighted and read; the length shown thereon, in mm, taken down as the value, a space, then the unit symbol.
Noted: 16.0 mm
